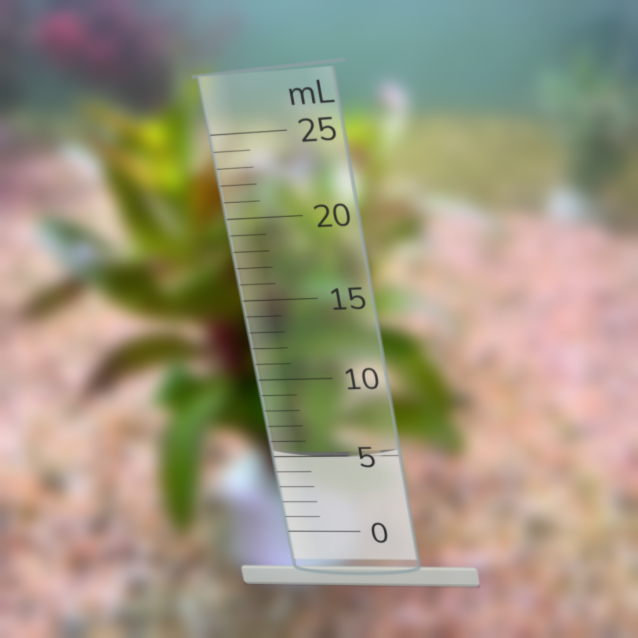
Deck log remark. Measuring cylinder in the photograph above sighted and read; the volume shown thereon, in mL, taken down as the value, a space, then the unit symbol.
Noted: 5 mL
